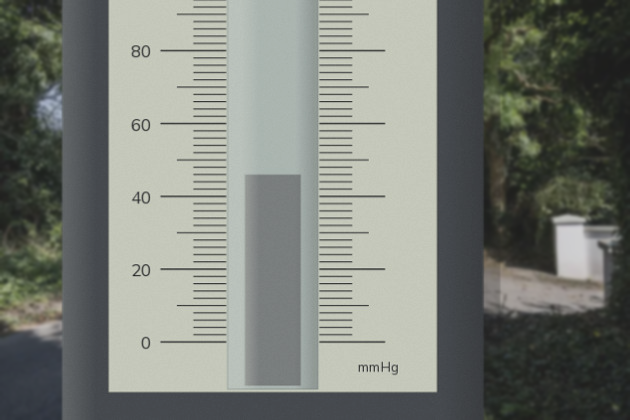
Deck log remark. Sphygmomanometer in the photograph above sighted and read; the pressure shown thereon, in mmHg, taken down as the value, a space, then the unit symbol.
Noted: 46 mmHg
